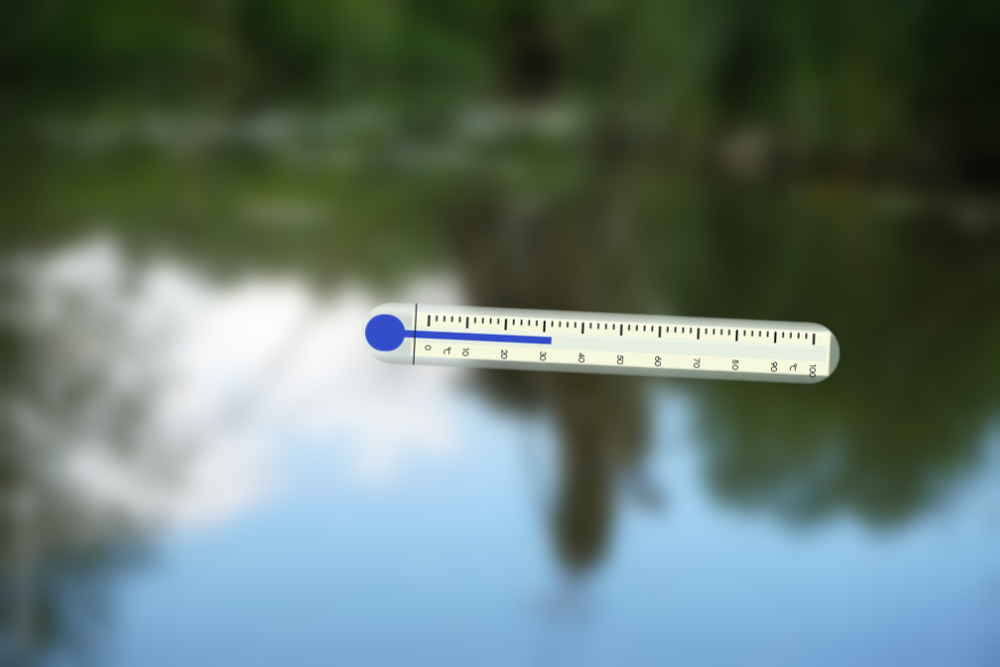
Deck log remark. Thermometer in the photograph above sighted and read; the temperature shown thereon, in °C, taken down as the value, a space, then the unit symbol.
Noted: 32 °C
